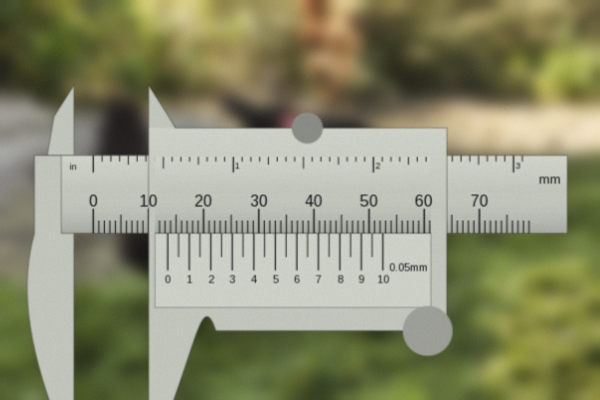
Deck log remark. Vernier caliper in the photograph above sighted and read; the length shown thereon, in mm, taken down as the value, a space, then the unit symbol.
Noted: 13.5 mm
